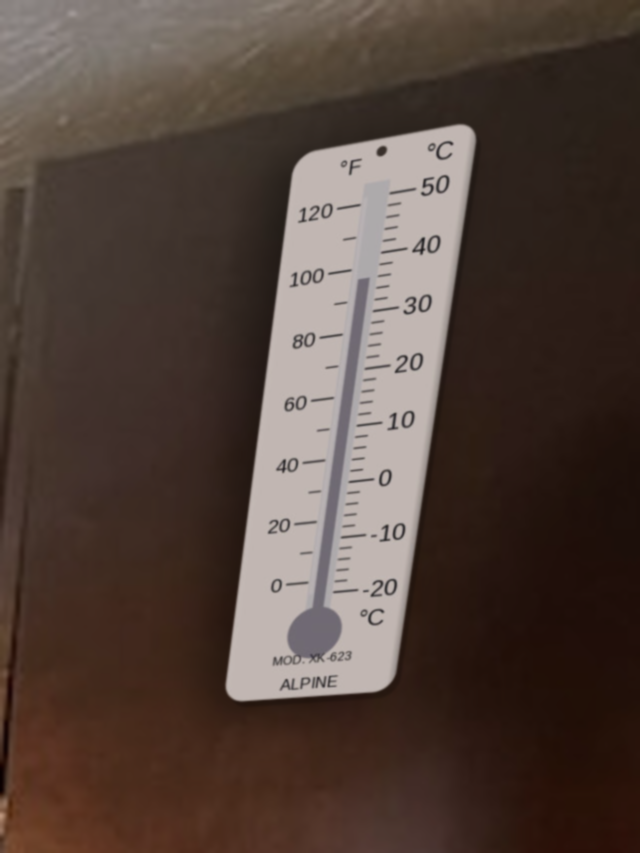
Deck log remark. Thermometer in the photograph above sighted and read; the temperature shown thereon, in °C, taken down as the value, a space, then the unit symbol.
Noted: 36 °C
